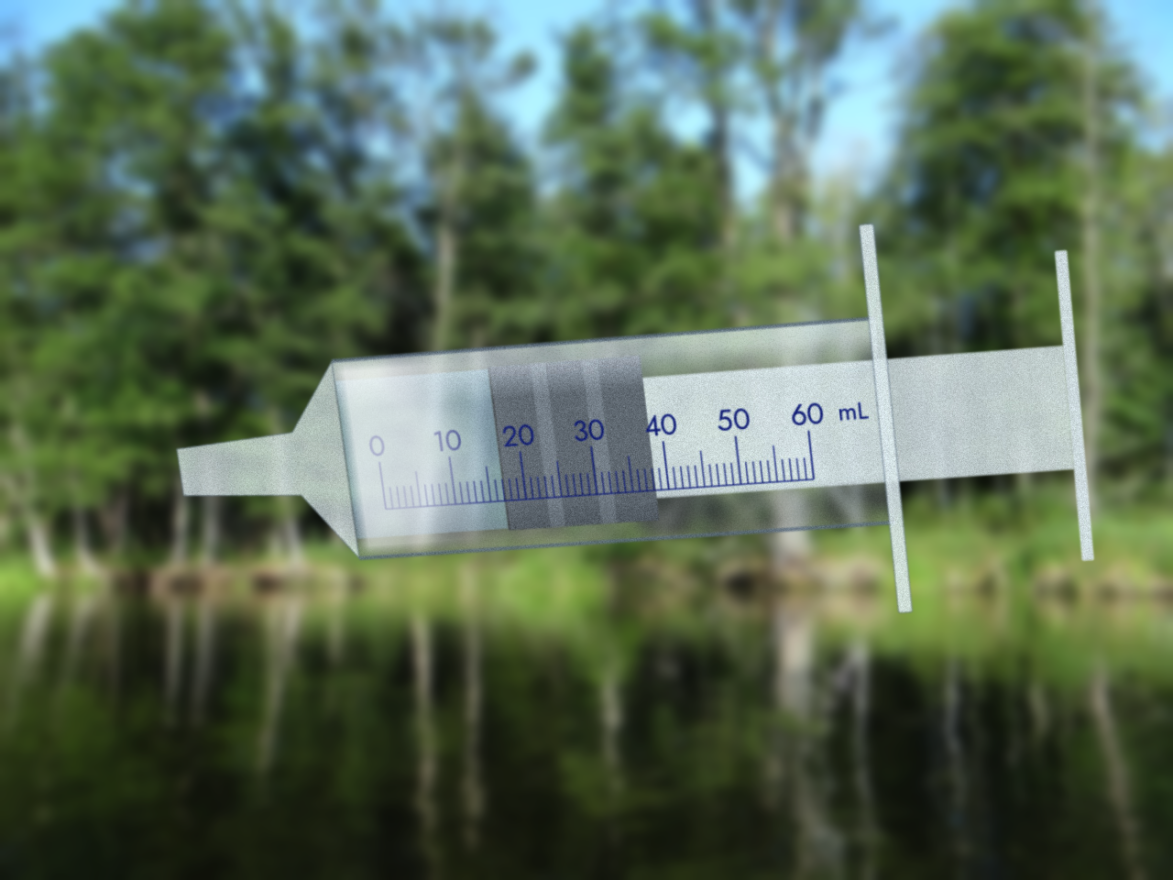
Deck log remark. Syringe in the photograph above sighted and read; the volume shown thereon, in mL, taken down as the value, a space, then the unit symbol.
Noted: 17 mL
